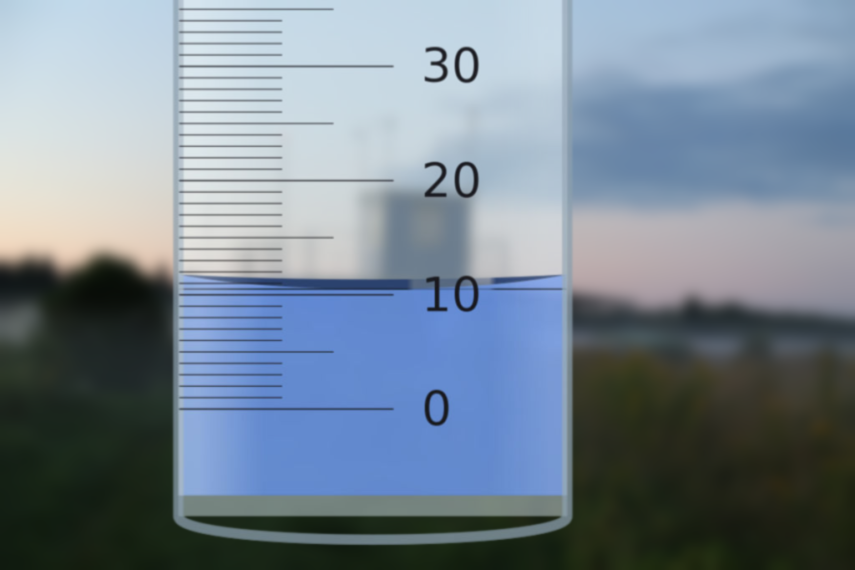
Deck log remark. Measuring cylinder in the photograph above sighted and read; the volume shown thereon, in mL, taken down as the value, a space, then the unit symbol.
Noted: 10.5 mL
